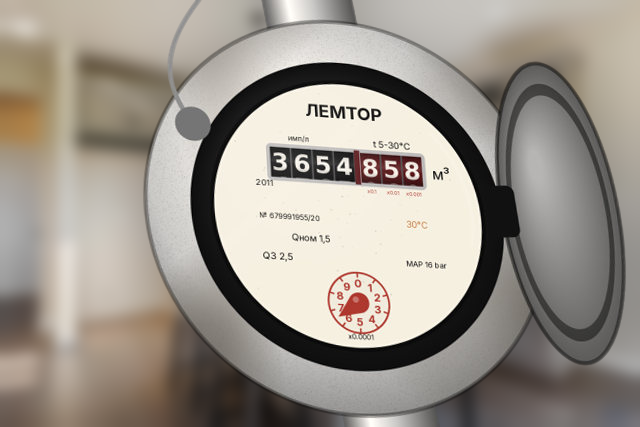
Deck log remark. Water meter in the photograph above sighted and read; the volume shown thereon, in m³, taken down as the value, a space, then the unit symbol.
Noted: 3654.8586 m³
